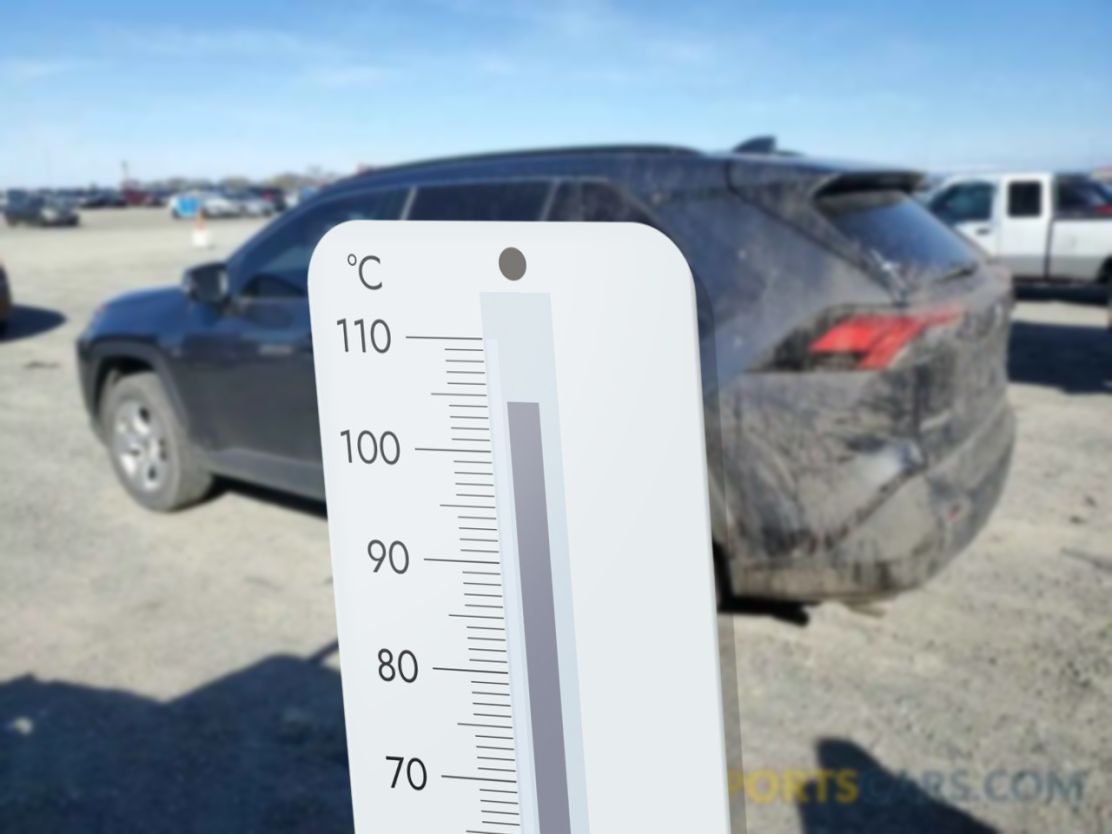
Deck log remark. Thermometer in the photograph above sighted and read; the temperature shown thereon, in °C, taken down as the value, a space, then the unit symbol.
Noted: 104.5 °C
